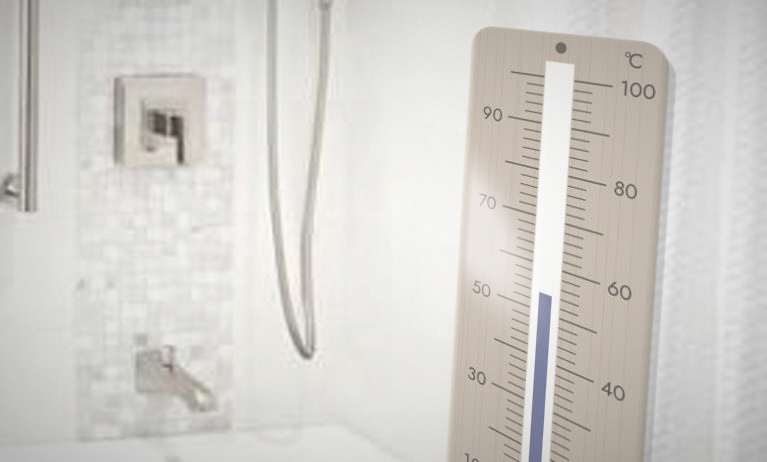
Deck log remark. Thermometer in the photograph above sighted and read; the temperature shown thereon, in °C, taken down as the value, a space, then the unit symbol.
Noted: 54 °C
